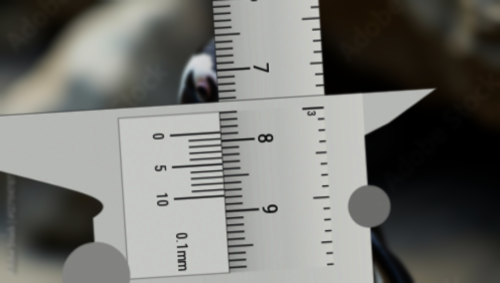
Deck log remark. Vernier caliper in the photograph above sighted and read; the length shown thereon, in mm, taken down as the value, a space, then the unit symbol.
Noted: 78.8 mm
